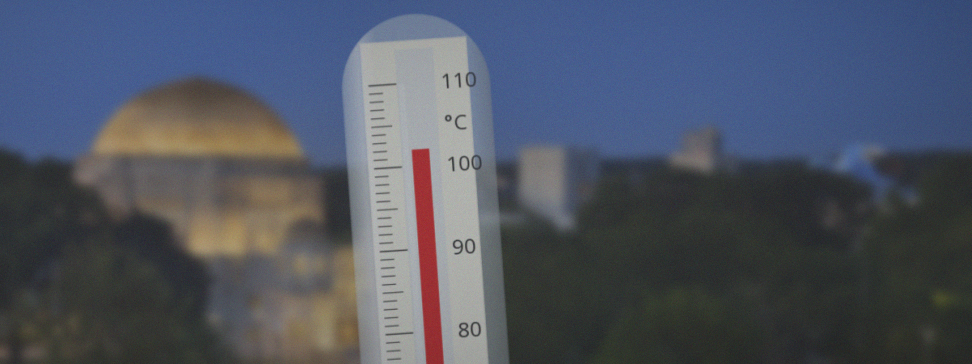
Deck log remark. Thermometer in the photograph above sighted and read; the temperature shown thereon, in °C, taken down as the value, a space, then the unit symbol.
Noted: 102 °C
